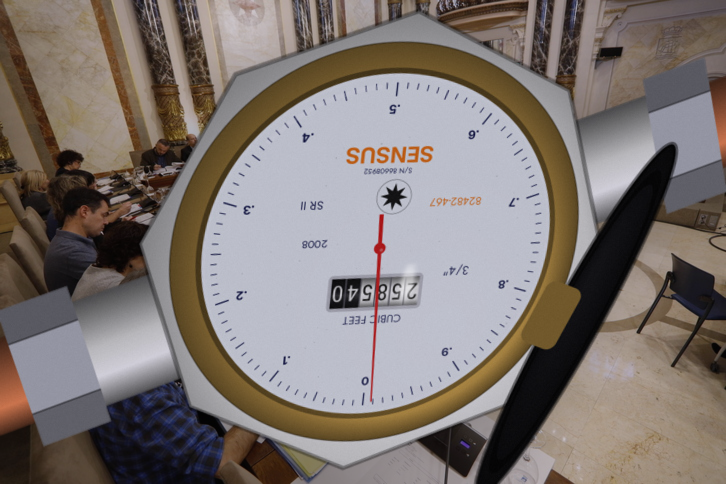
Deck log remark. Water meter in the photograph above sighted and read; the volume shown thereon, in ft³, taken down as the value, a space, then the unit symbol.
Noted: 258539.99 ft³
